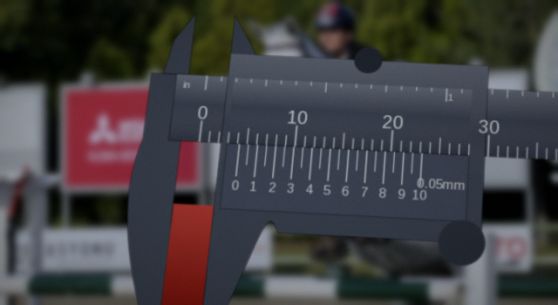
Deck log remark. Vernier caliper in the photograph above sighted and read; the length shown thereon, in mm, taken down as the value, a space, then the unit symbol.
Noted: 4.2 mm
